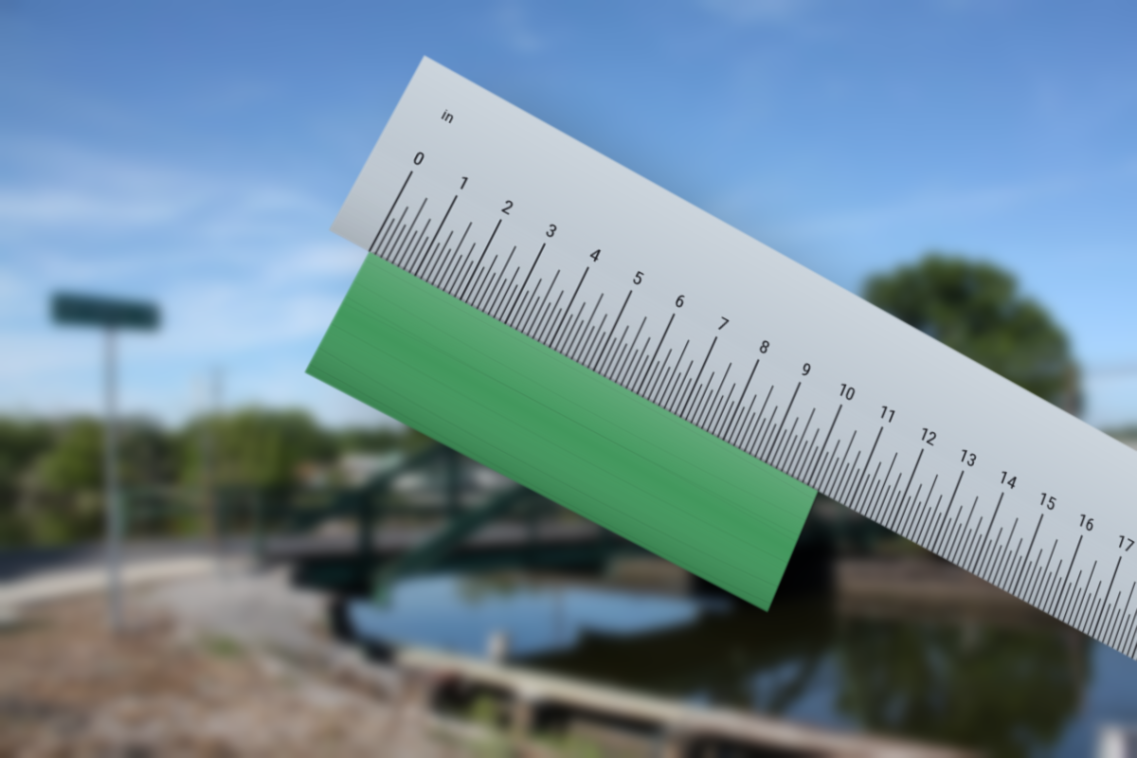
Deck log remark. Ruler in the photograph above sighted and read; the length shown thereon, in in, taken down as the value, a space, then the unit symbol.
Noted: 10.25 in
